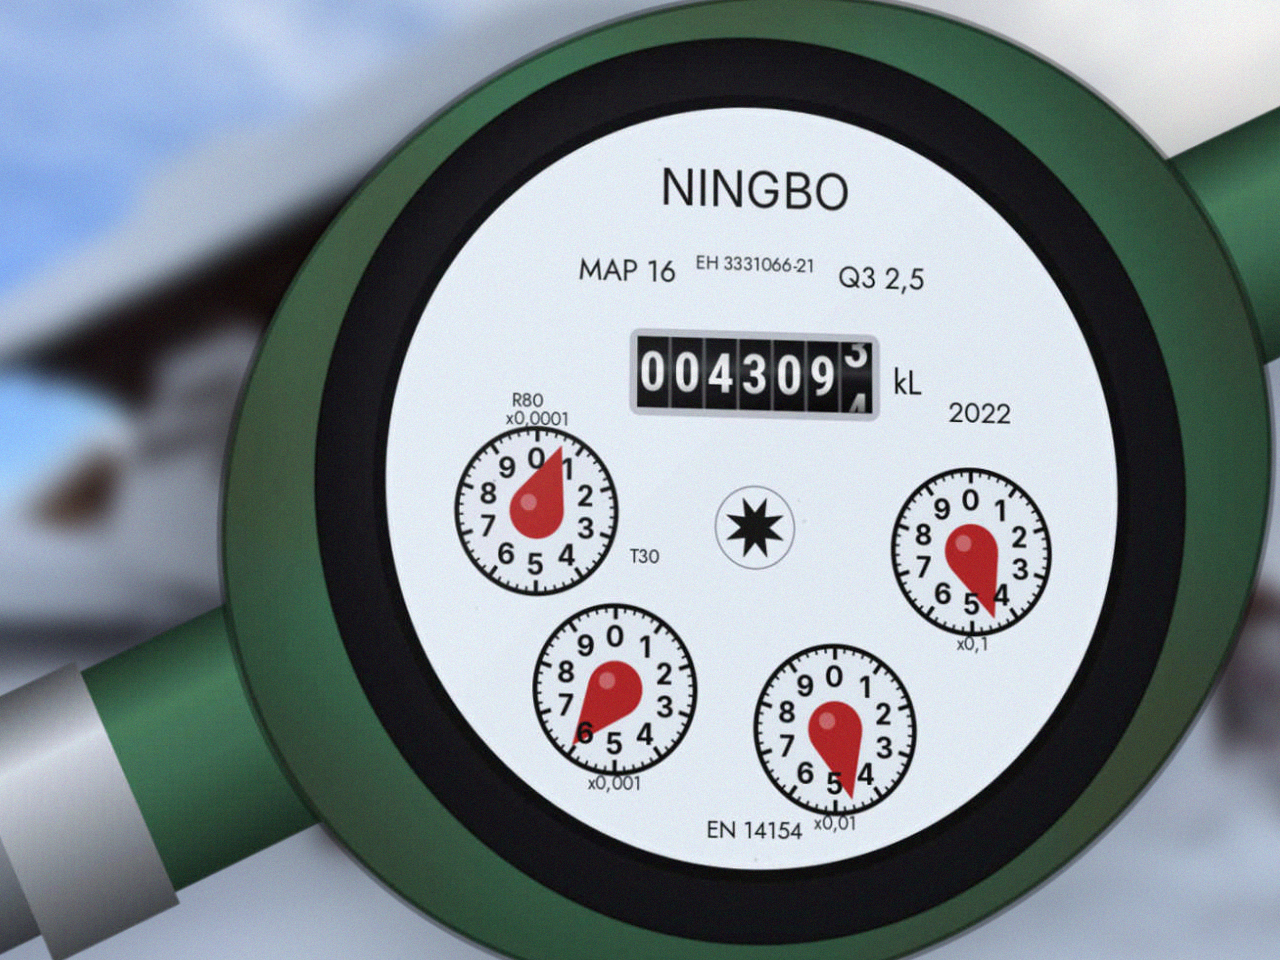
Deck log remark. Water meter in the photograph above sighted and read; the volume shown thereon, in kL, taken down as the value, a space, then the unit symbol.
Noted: 43093.4460 kL
